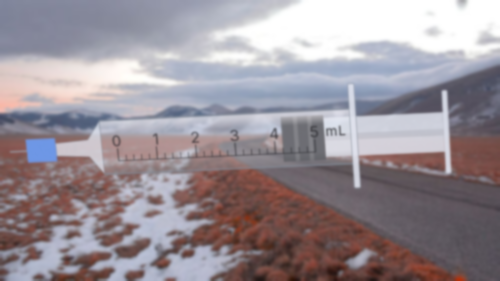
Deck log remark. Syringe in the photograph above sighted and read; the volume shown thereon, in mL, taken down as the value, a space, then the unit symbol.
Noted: 4.2 mL
